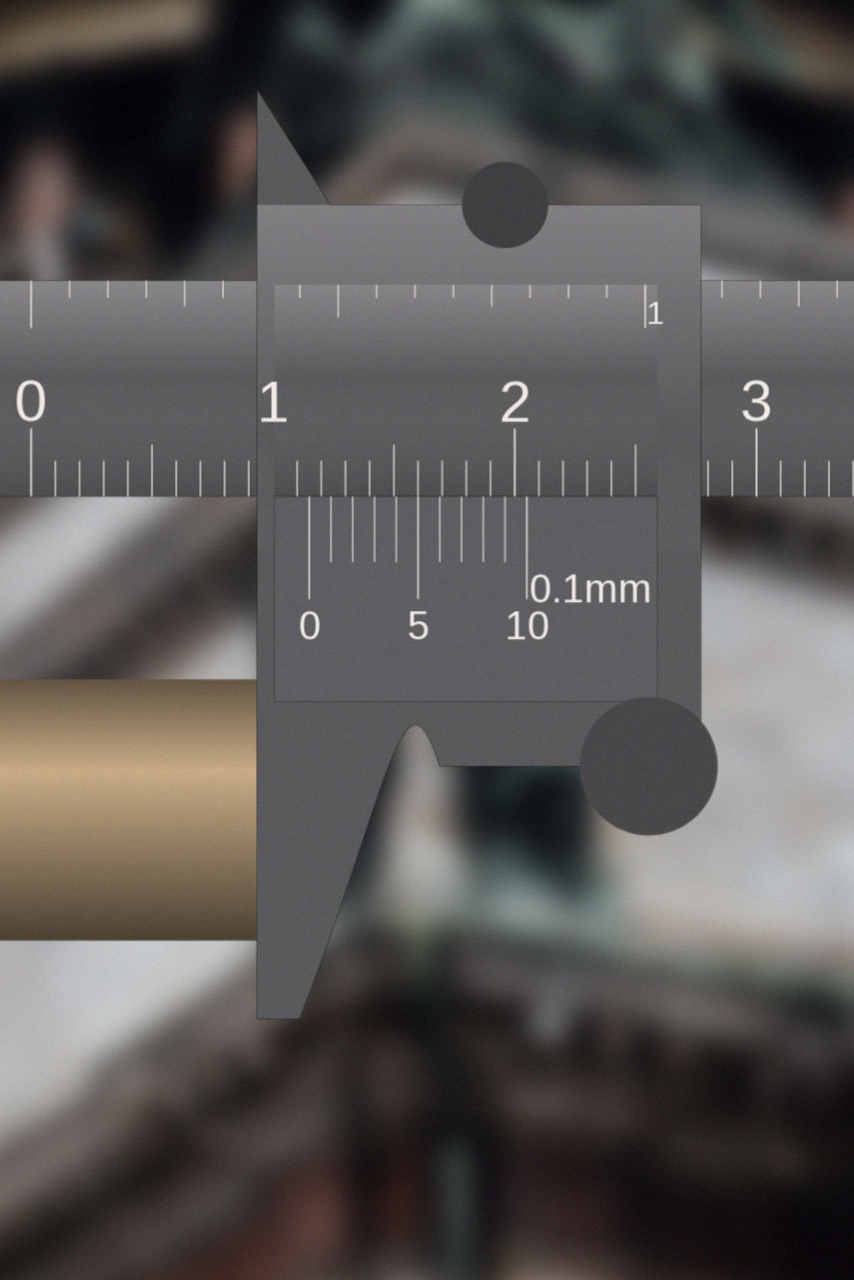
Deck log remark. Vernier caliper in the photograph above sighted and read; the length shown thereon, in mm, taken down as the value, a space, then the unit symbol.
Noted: 11.5 mm
